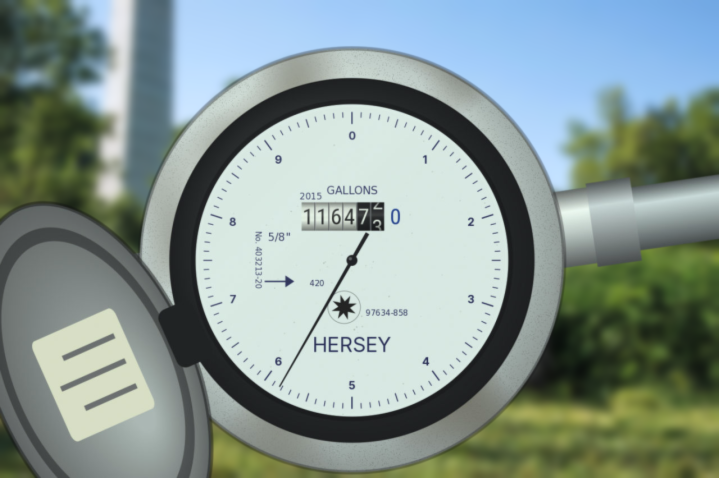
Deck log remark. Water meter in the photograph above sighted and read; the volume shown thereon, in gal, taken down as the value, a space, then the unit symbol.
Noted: 1164725.8 gal
